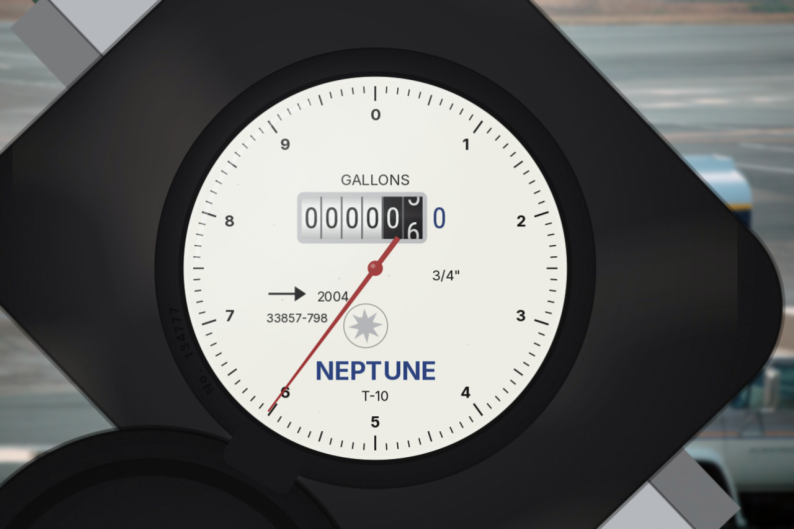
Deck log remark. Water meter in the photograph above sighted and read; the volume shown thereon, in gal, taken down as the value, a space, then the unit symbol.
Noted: 56.0 gal
